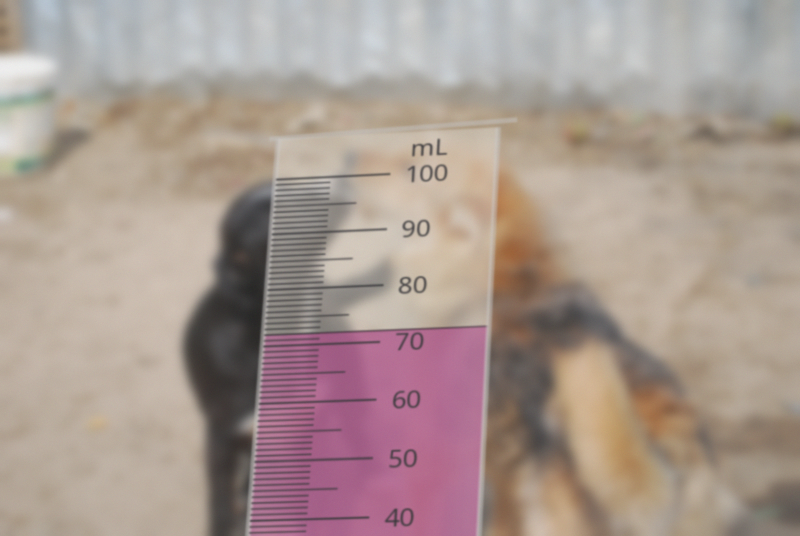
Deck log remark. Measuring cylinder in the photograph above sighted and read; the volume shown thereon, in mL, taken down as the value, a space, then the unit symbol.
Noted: 72 mL
